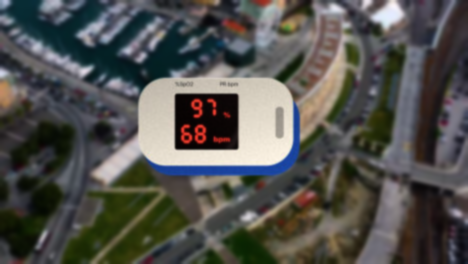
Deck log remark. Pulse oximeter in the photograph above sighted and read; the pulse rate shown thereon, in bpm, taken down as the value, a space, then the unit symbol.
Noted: 68 bpm
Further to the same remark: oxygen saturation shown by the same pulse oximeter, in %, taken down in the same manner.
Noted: 97 %
